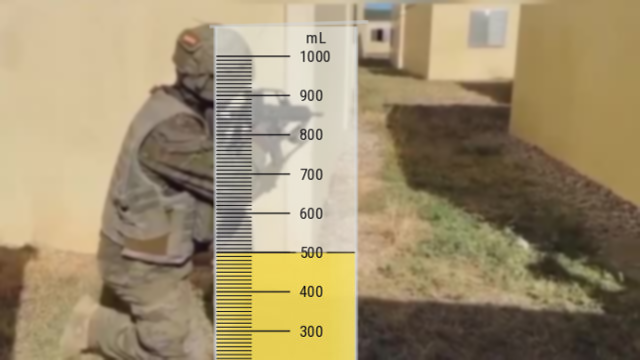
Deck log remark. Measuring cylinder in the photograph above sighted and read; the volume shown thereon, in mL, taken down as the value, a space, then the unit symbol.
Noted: 500 mL
